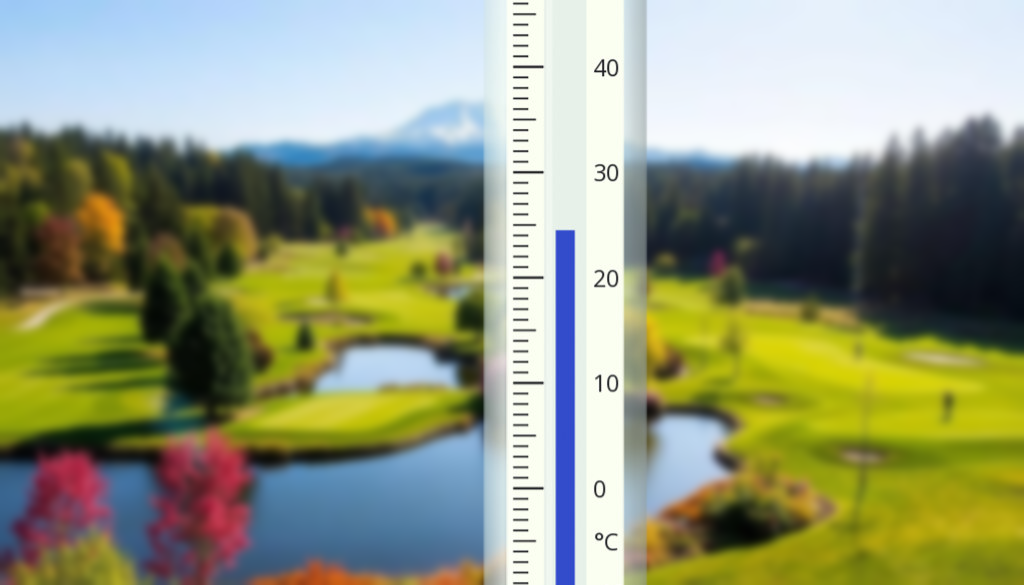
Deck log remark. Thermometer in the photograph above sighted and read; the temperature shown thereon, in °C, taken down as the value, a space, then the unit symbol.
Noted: 24.5 °C
